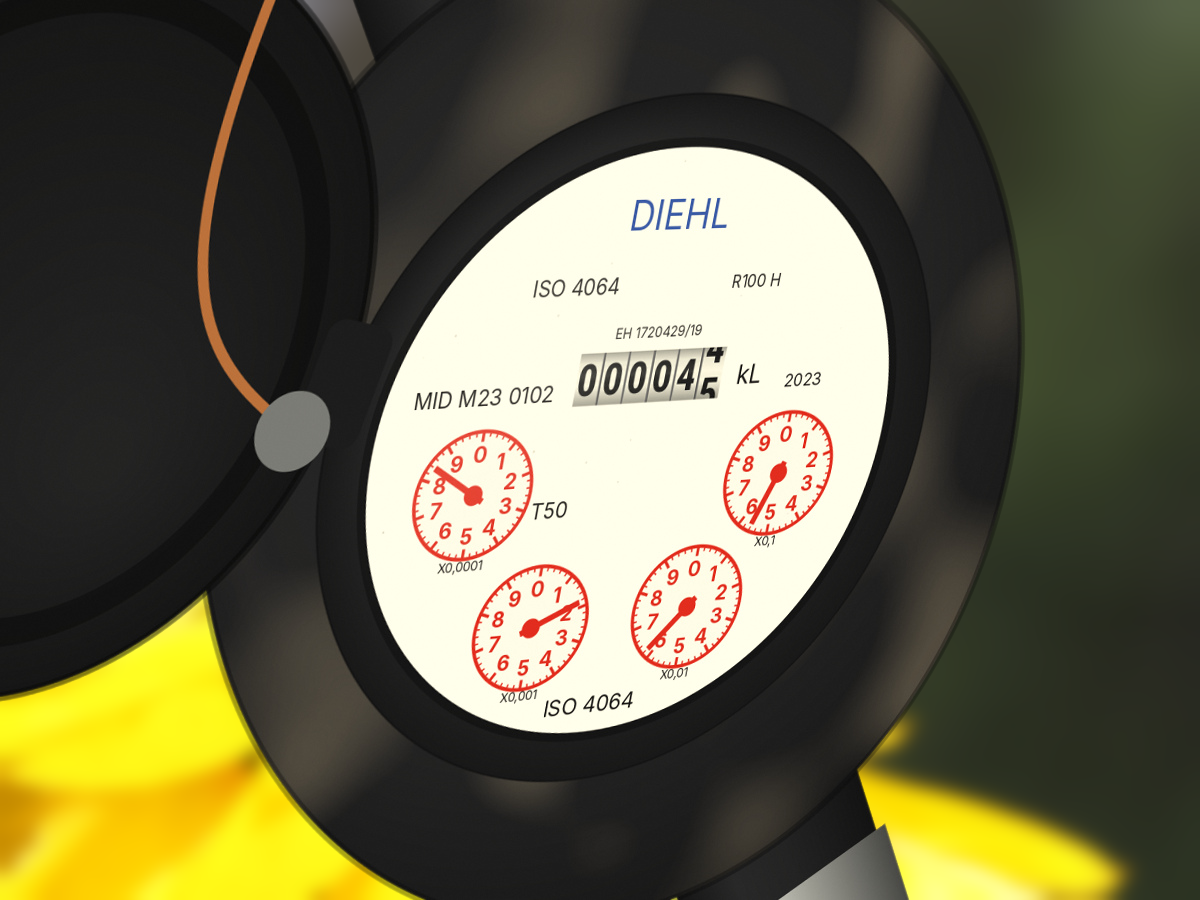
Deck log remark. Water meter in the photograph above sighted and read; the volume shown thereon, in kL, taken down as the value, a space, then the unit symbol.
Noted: 44.5618 kL
